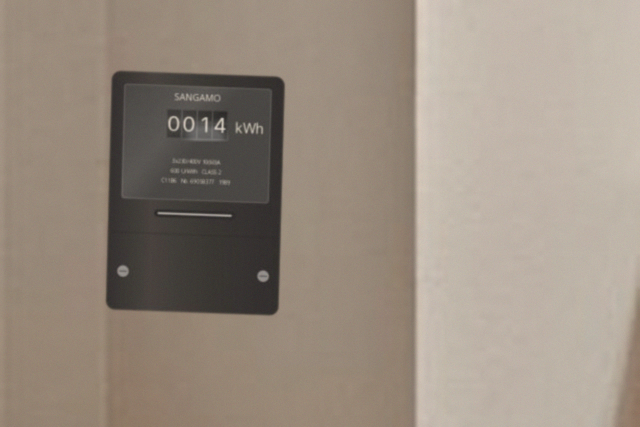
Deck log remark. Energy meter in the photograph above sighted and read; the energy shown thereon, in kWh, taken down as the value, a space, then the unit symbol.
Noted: 14 kWh
